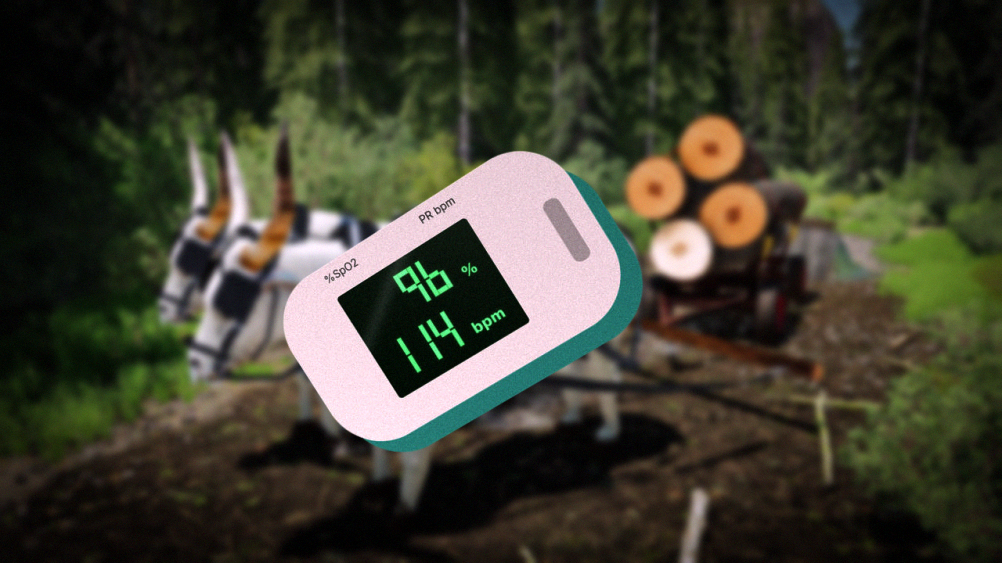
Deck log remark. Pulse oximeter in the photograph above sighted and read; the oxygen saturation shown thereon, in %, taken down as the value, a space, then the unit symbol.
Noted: 96 %
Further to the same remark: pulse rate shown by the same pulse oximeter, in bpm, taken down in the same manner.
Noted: 114 bpm
